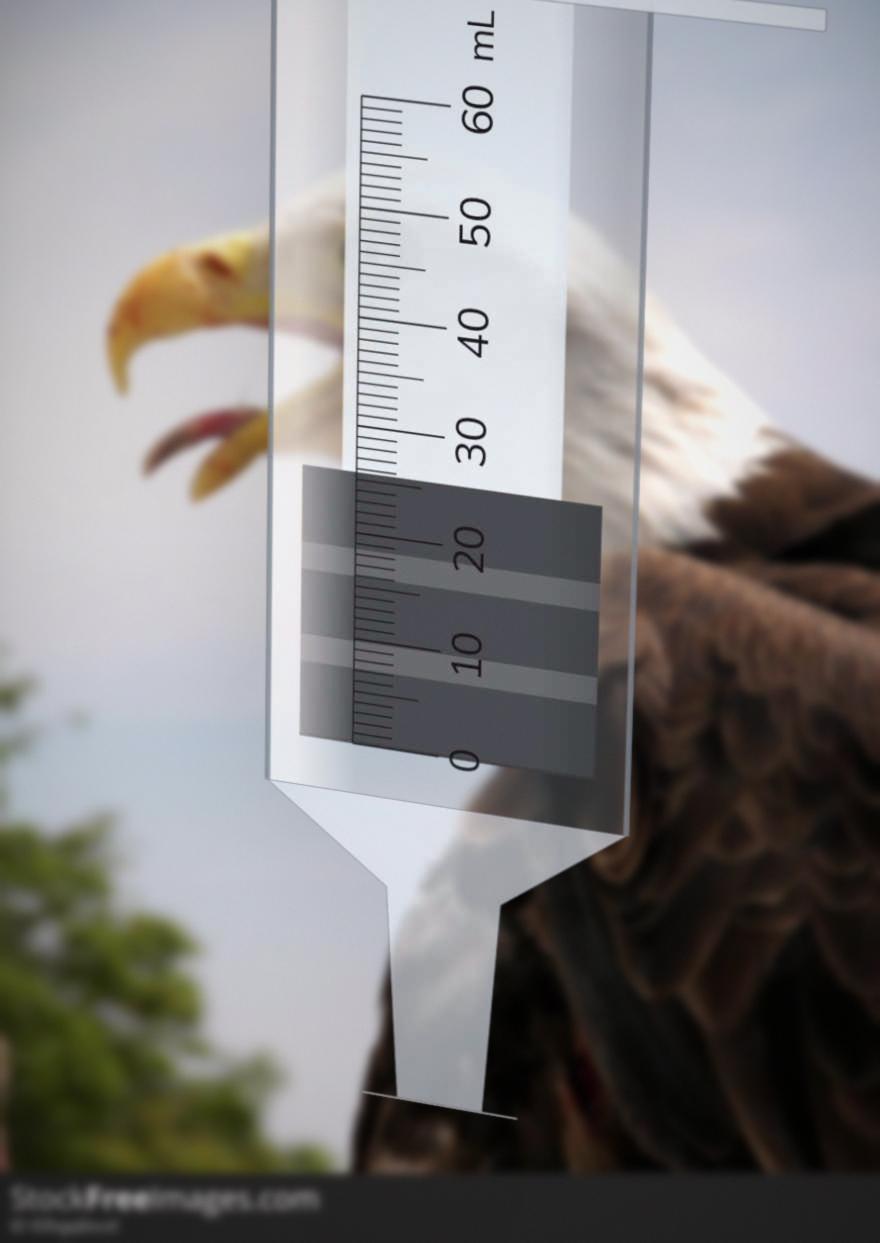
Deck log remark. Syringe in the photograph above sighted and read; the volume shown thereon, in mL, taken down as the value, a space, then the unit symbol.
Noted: 0 mL
